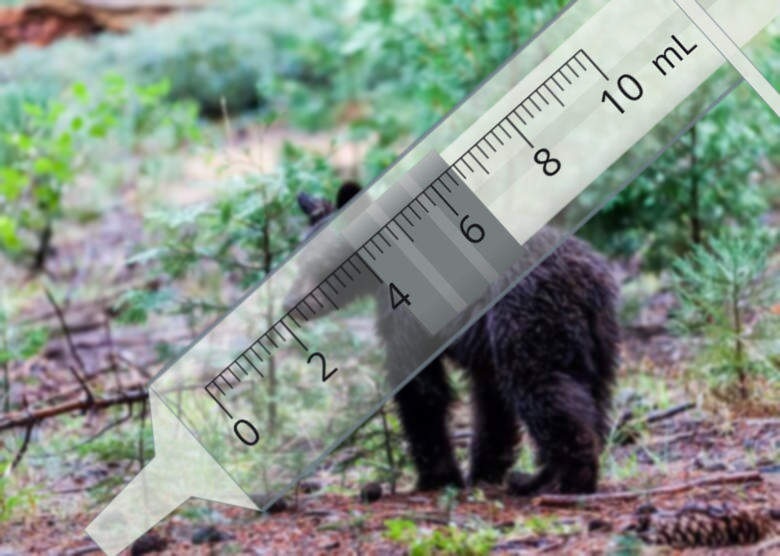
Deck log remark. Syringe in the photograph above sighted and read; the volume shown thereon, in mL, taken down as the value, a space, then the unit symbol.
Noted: 4 mL
